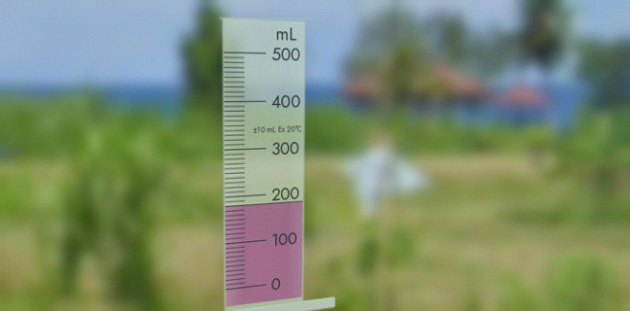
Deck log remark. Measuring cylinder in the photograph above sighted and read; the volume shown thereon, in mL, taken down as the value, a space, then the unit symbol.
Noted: 180 mL
